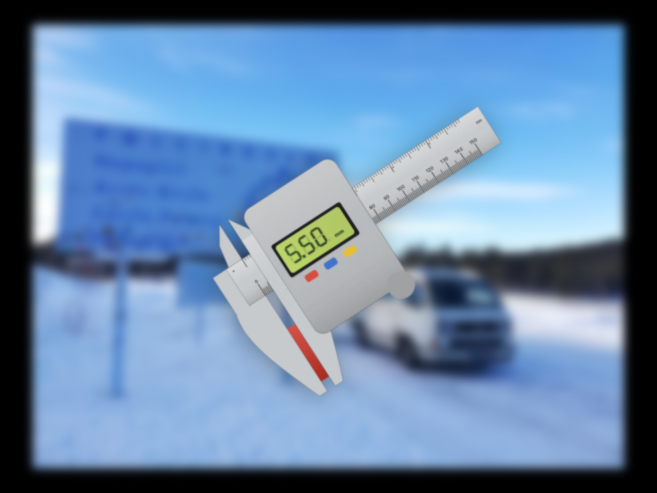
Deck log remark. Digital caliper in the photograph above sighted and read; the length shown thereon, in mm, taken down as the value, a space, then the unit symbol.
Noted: 5.50 mm
